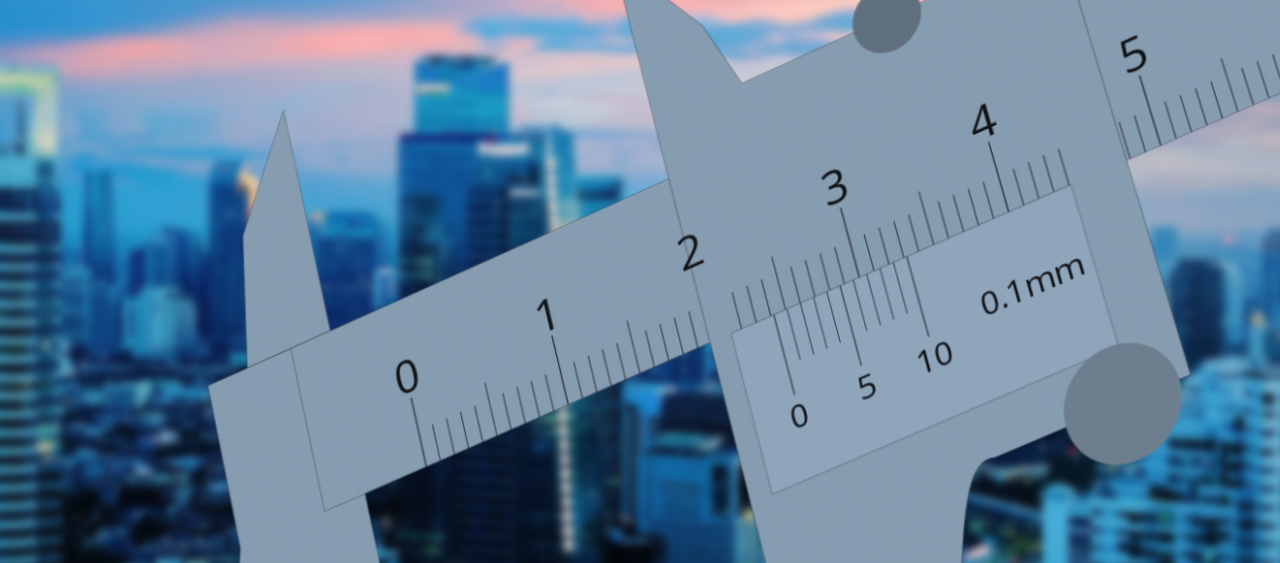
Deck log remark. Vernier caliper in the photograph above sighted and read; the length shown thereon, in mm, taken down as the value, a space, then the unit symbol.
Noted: 24.2 mm
